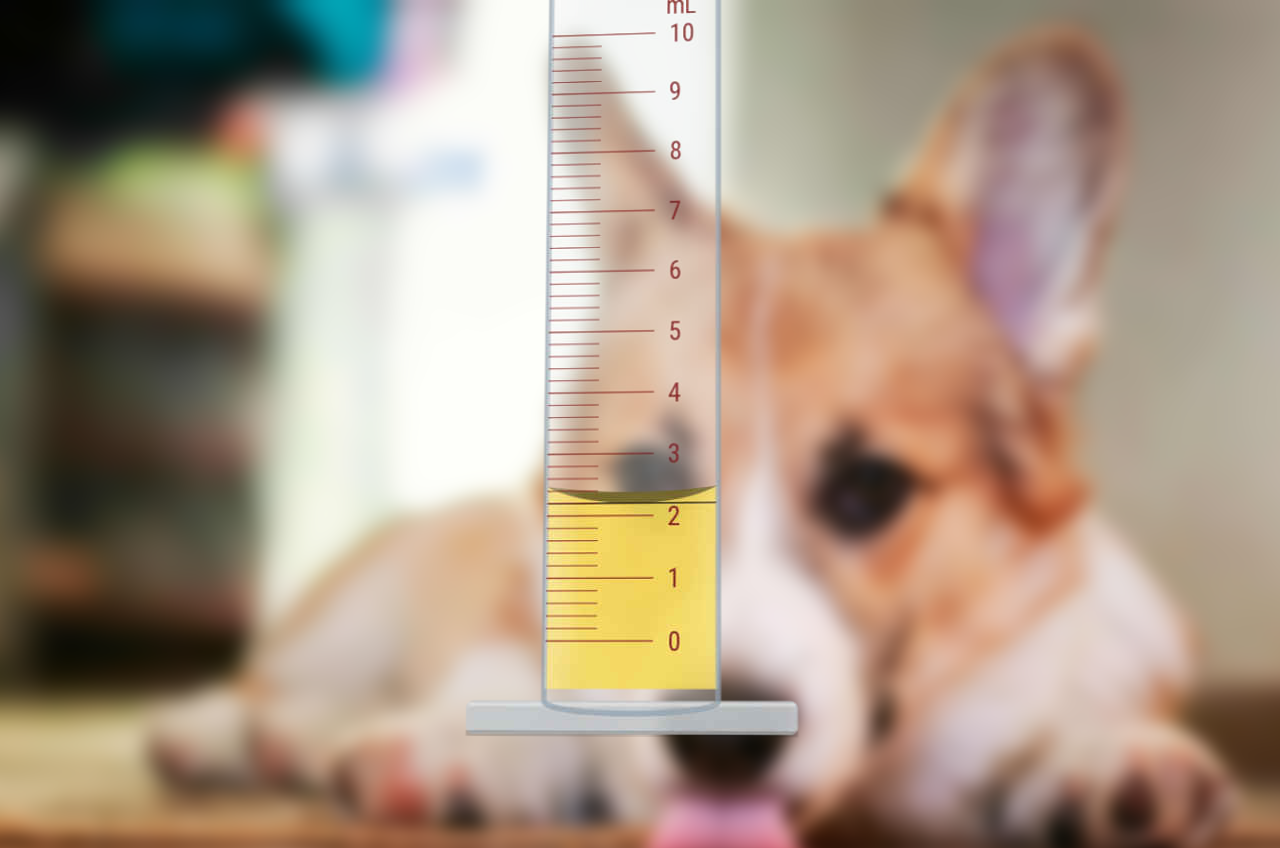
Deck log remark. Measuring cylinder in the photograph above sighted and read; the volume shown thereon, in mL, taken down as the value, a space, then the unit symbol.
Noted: 2.2 mL
